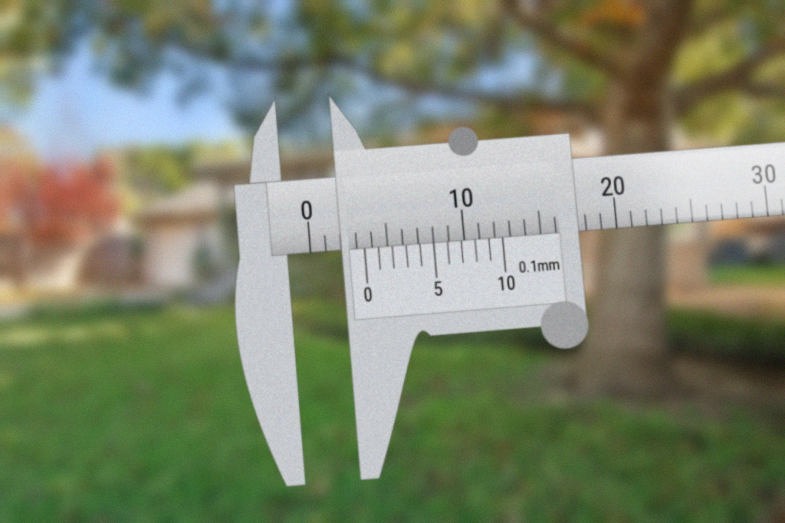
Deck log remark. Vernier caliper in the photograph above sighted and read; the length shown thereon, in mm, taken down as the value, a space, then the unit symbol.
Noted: 3.5 mm
